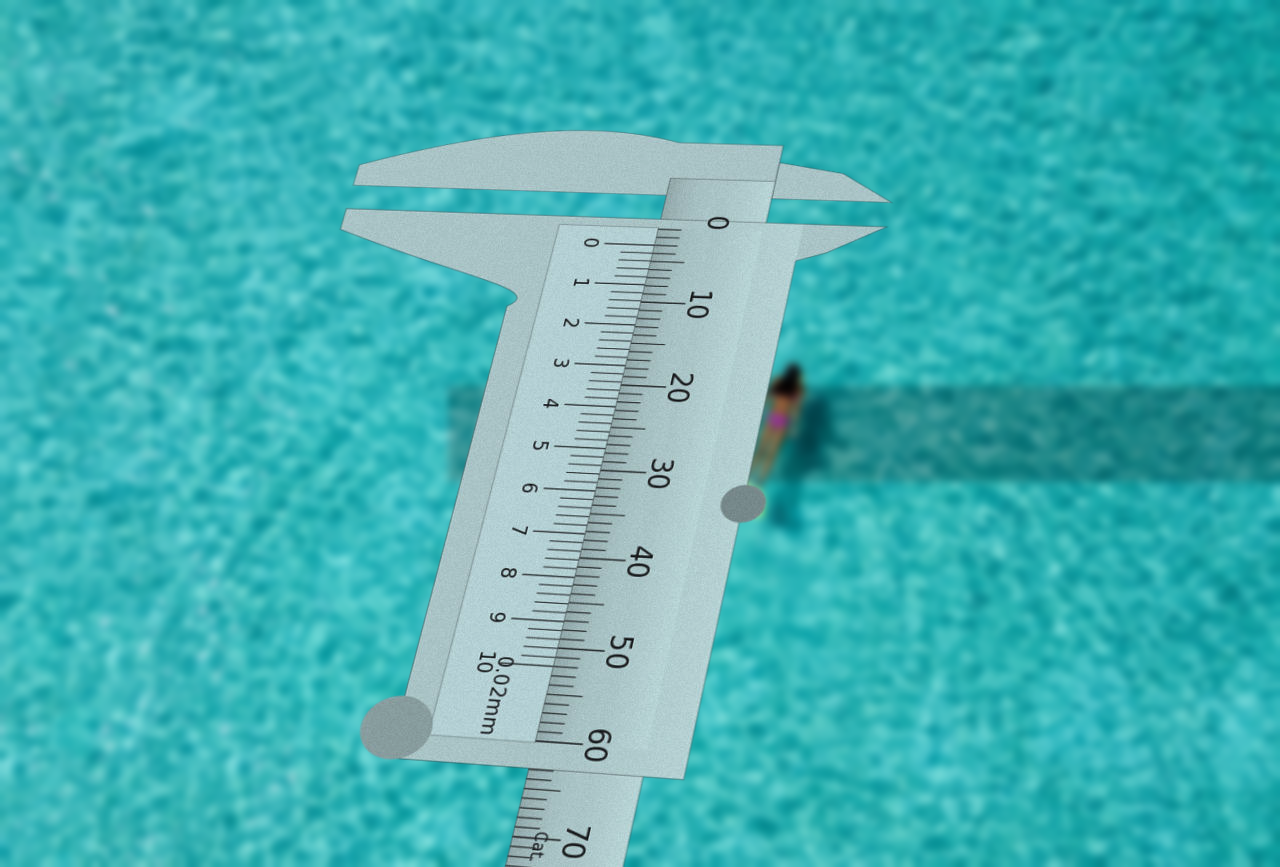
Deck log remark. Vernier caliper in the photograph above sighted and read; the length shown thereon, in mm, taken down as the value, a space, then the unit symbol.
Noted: 3.0 mm
